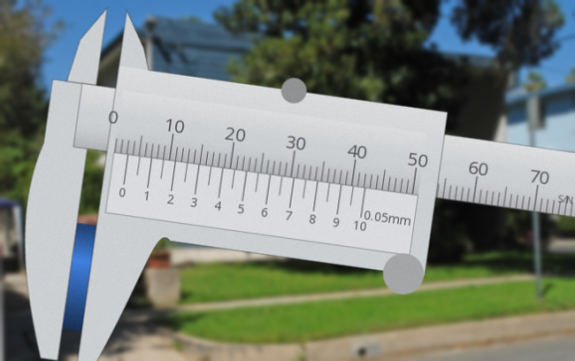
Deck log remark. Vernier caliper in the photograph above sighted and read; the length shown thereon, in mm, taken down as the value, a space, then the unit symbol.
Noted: 3.2 mm
